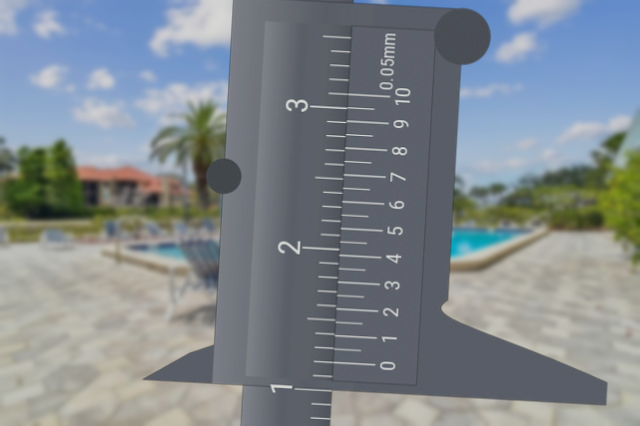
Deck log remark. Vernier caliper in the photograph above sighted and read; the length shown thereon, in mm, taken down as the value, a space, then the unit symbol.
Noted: 12.0 mm
